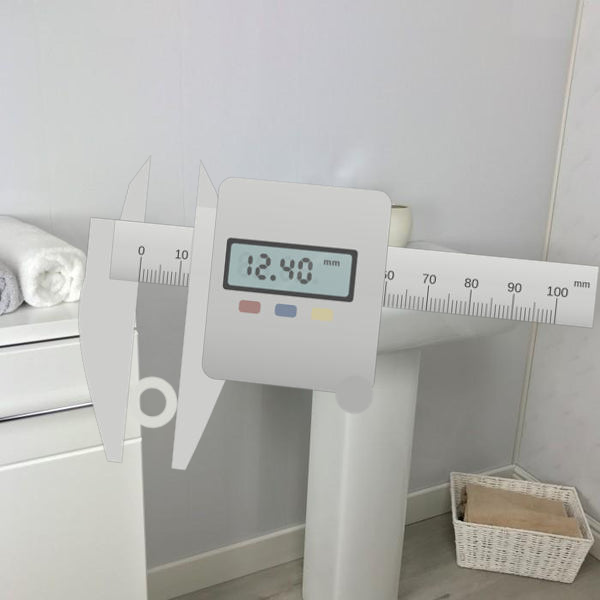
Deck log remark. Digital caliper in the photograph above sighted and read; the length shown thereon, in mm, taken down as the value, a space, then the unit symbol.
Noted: 12.40 mm
